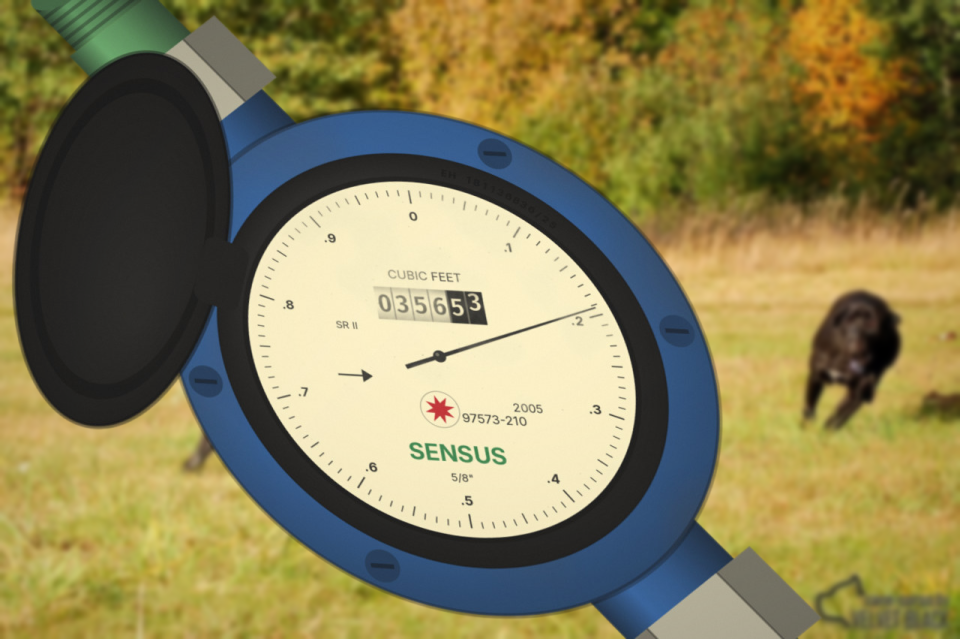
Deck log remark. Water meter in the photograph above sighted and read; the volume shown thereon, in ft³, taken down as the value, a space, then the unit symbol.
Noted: 35653.19 ft³
